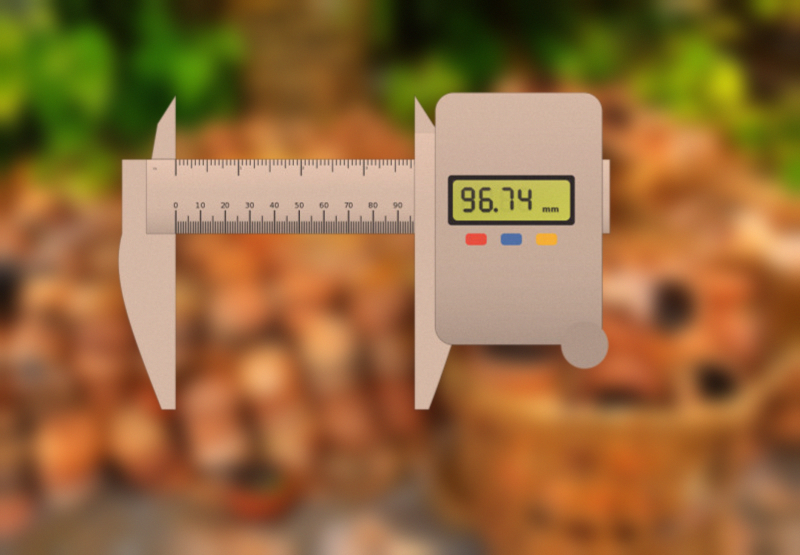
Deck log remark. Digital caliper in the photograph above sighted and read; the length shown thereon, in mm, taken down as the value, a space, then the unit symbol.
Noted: 96.74 mm
